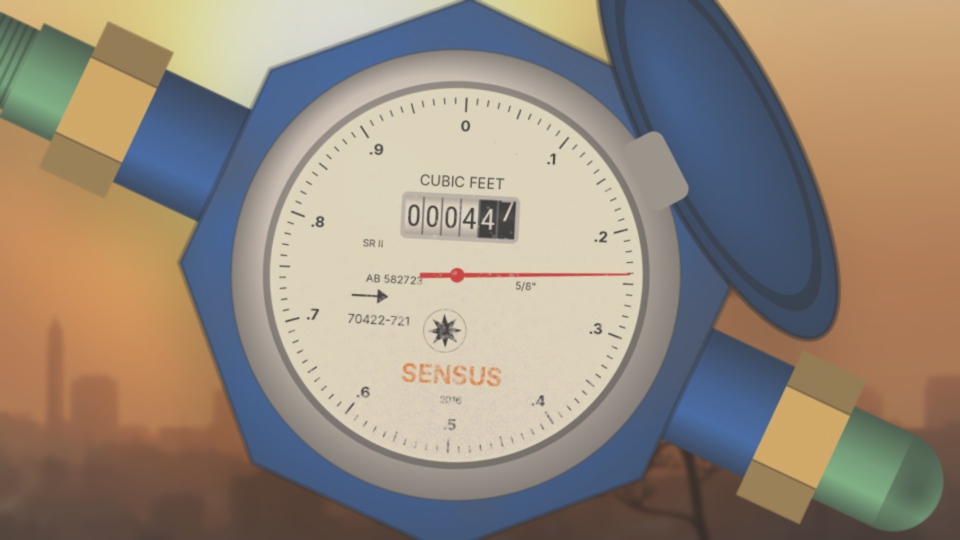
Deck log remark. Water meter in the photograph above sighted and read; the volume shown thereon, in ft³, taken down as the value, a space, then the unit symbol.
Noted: 447.24 ft³
